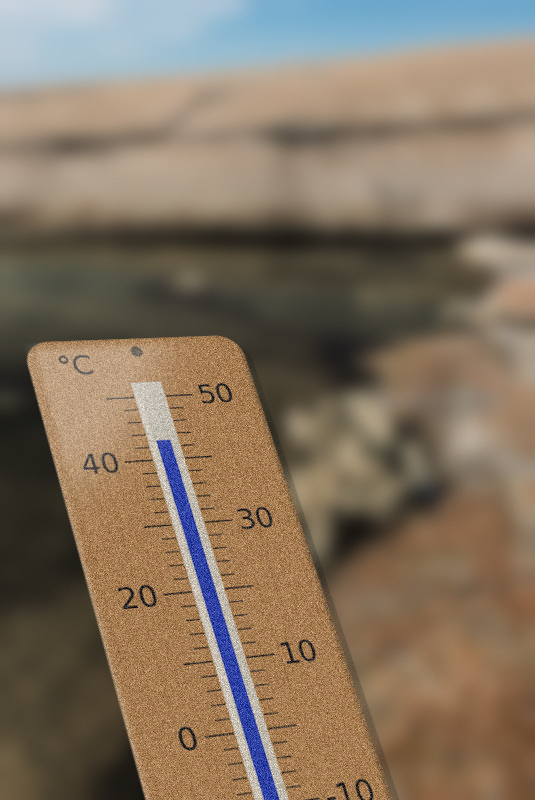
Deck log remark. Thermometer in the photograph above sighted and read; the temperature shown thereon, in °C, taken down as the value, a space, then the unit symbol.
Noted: 43 °C
